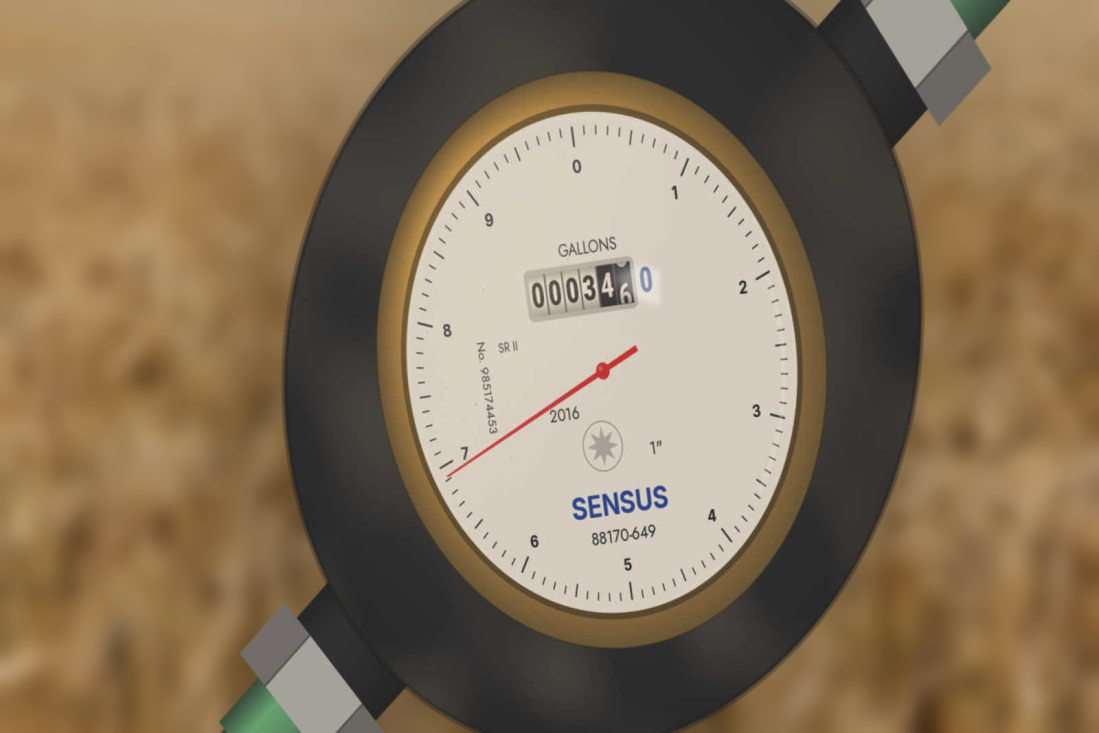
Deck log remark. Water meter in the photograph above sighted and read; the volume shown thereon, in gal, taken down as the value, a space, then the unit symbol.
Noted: 3456.9 gal
